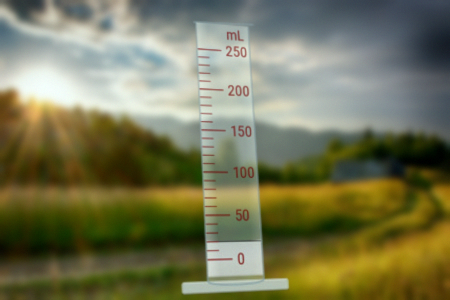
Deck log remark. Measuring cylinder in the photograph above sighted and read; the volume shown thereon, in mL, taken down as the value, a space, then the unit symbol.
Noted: 20 mL
